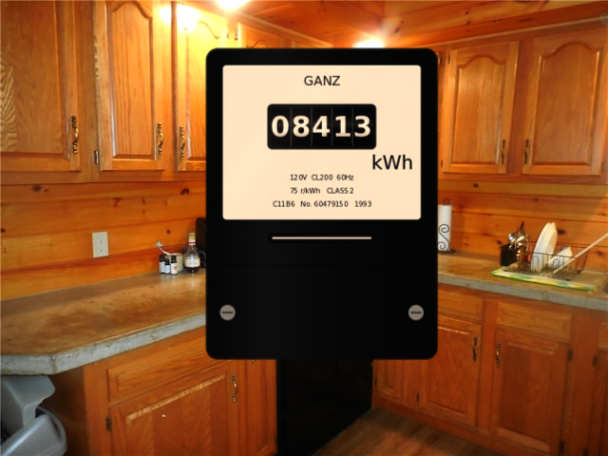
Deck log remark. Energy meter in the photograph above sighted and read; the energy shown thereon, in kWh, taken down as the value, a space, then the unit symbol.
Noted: 8413 kWh
